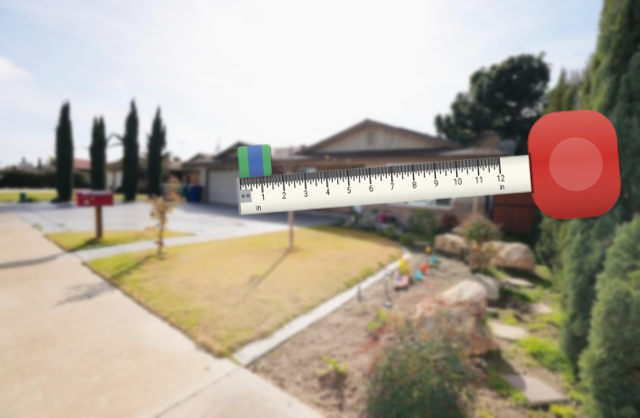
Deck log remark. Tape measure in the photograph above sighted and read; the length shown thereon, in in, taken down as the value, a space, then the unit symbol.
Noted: 1.5 in
